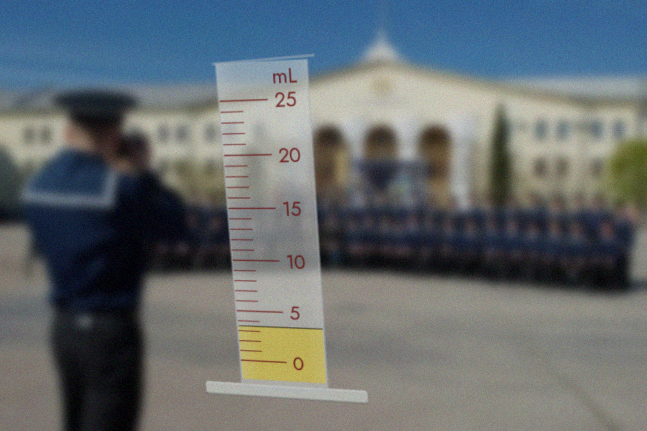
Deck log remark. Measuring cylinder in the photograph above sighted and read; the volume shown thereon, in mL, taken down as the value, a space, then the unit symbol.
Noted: 3.5 mL
